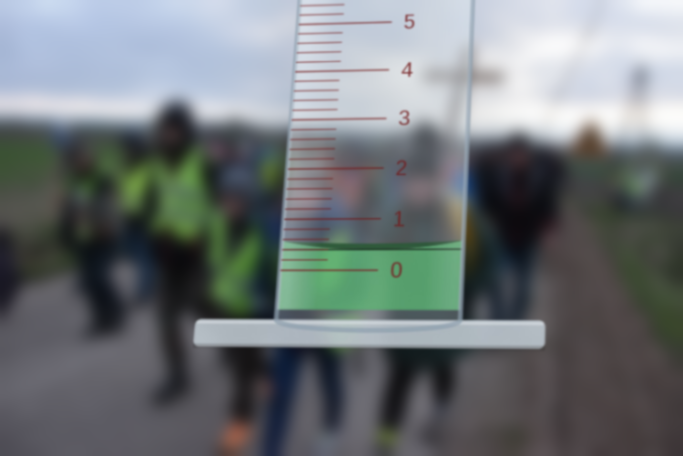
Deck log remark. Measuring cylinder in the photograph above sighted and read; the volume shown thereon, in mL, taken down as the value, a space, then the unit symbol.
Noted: 0.4 mL
